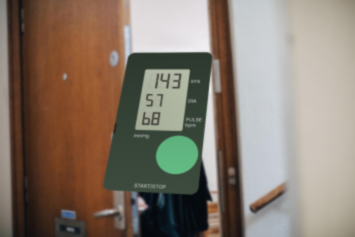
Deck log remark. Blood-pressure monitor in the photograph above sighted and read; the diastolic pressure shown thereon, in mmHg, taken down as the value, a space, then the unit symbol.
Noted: 57 mmHg
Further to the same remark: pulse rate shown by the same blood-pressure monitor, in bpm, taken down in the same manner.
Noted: 68 bpm
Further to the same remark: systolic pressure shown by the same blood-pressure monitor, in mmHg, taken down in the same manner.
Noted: 143 mmHg
